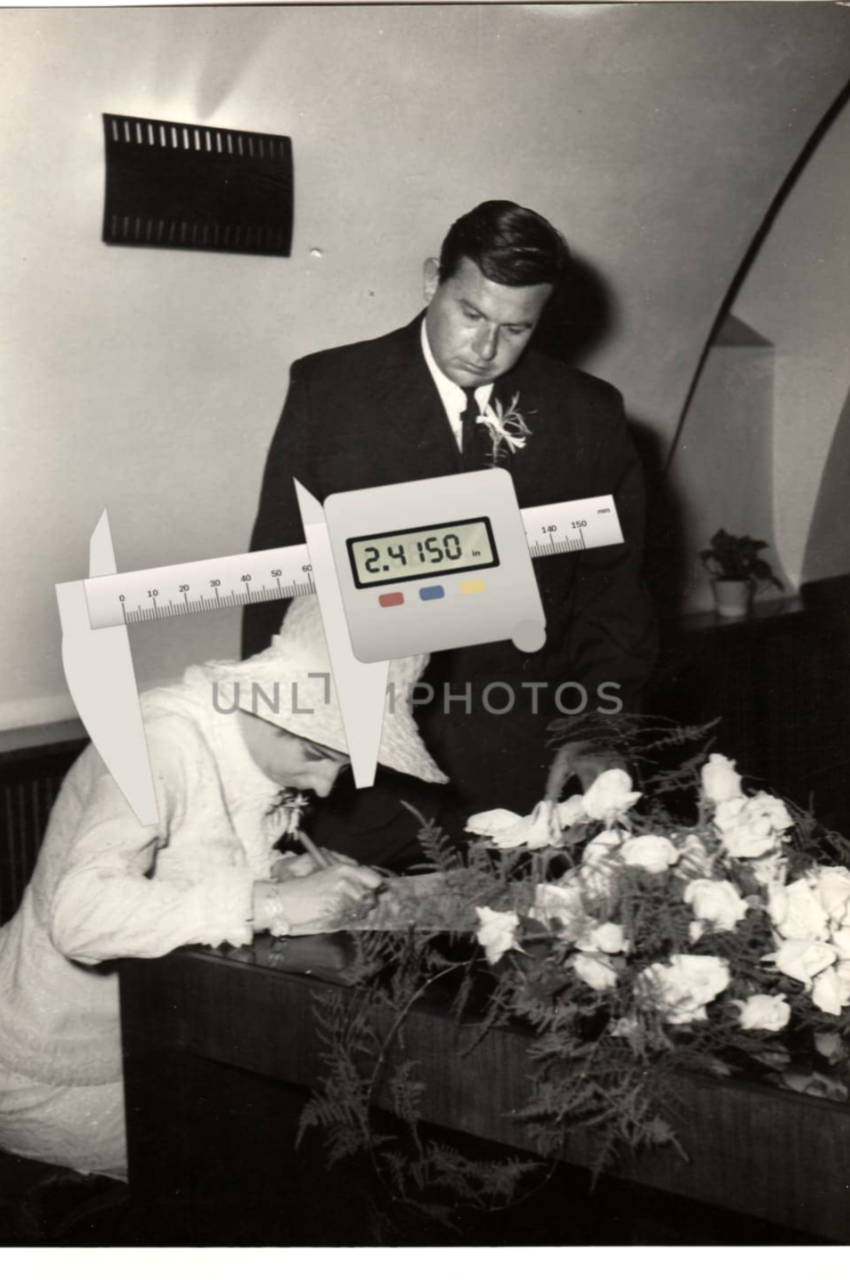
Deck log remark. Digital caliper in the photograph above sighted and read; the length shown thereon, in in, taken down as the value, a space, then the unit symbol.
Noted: 2.4150 in
